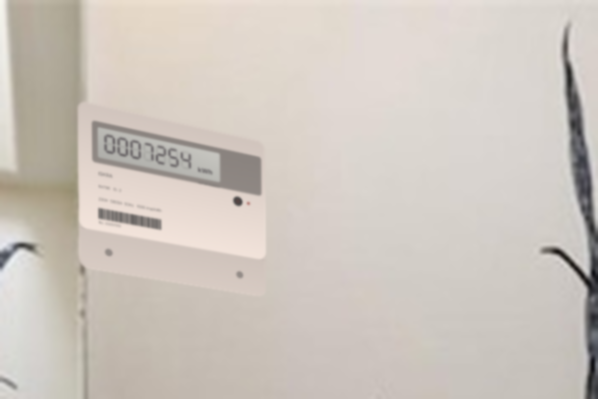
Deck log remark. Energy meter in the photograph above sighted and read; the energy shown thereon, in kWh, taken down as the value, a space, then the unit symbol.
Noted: 7254 kWh
